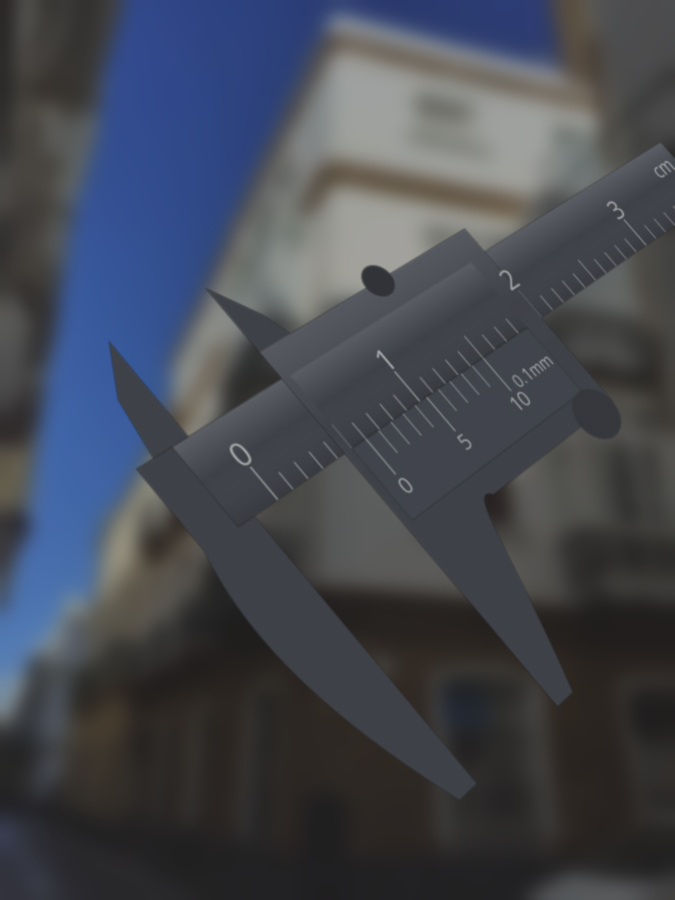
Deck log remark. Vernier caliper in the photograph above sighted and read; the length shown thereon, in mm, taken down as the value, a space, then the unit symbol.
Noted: 6.0 mm
